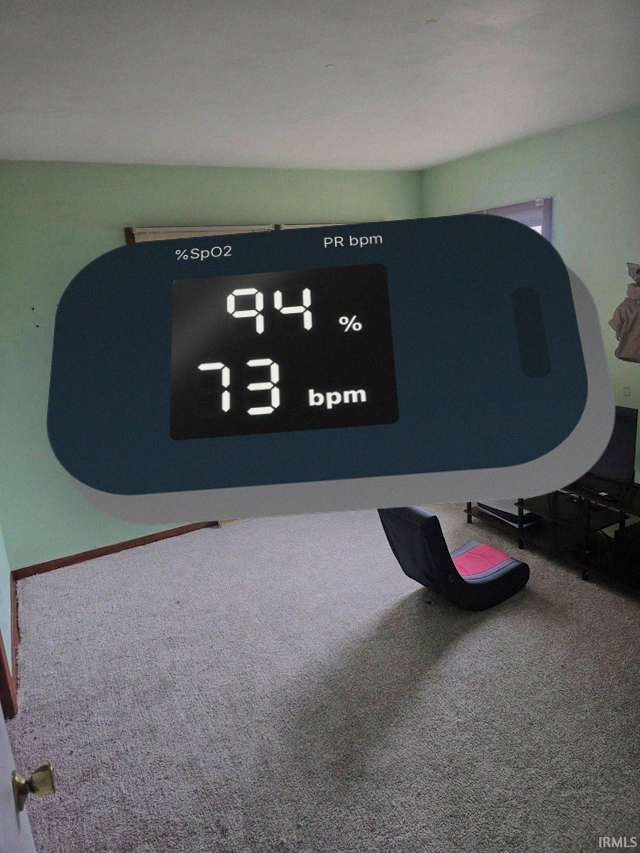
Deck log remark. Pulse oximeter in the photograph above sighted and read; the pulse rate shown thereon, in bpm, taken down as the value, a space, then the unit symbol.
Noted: 73 bpm
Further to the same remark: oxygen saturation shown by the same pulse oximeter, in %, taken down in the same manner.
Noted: 94 %
